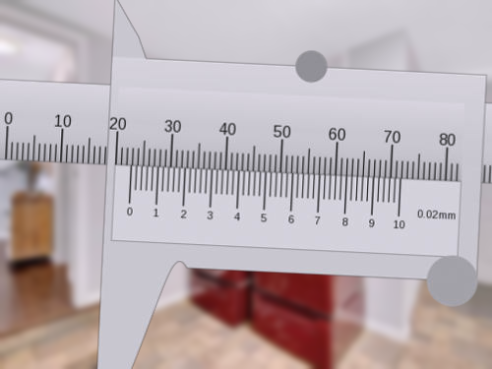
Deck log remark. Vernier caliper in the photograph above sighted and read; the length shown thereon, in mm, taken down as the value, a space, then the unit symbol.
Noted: 22.8 mm
